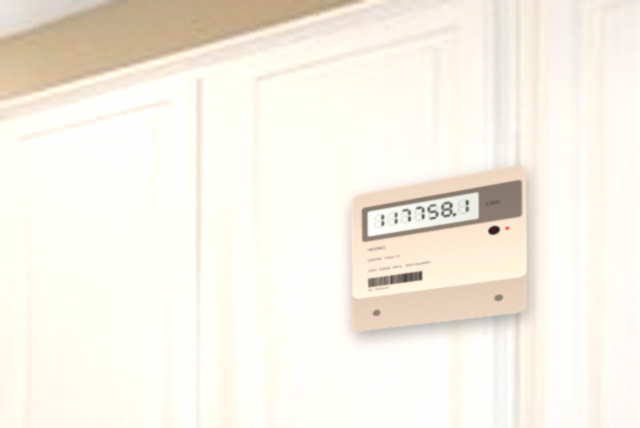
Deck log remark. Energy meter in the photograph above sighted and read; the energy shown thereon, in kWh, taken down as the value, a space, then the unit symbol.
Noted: 117758.1 kWh
